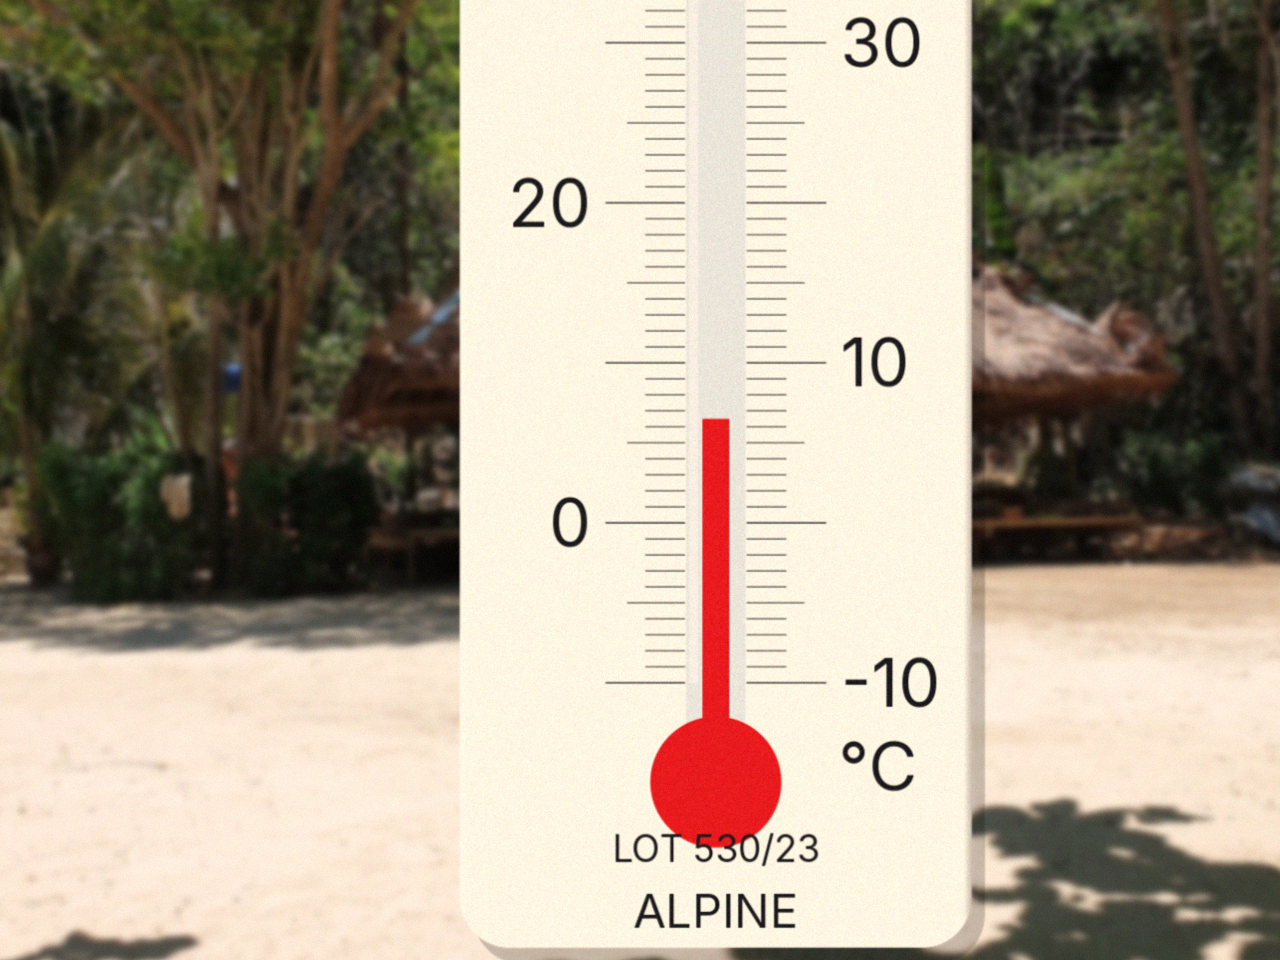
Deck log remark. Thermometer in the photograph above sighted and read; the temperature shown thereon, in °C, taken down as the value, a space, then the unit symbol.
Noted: 6.5 °C
